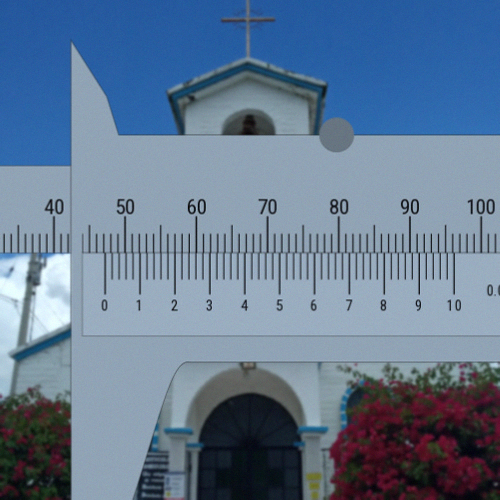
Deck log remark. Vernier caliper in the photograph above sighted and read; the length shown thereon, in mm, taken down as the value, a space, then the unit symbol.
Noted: 47.2 mm
